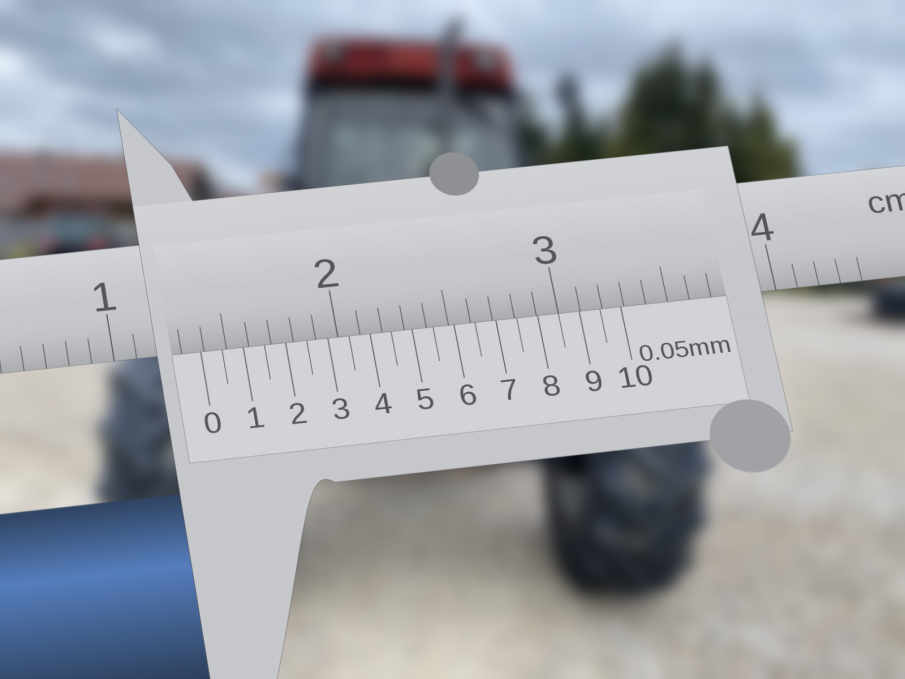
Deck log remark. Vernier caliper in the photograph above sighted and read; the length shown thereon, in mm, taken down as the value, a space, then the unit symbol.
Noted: 13.85 mm
